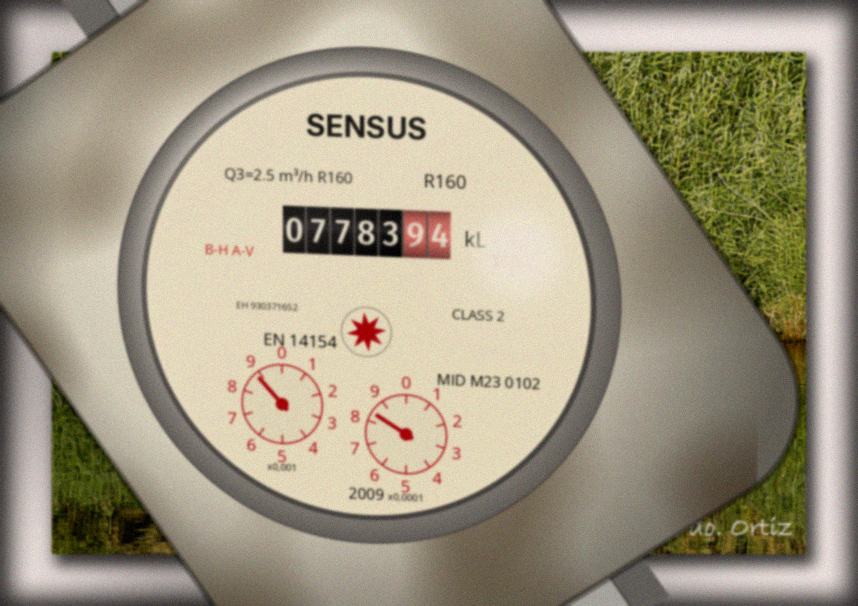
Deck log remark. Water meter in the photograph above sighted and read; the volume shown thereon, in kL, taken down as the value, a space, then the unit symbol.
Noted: 7783.9488 kL
